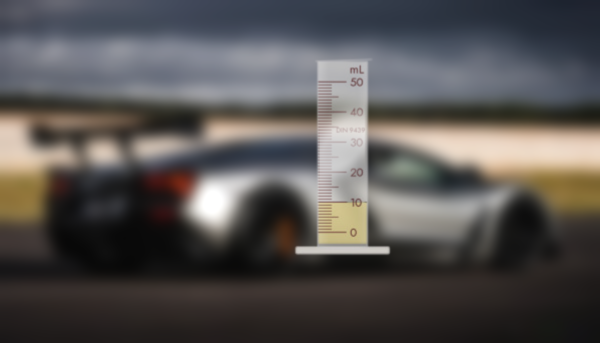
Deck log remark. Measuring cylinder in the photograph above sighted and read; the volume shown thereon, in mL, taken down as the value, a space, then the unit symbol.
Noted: 10 mL
